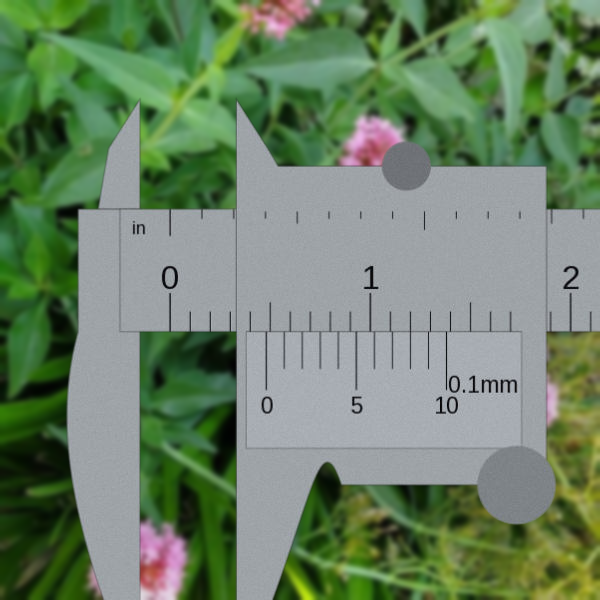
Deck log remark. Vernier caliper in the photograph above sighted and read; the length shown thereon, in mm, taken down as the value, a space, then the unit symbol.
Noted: 4.8 mm
